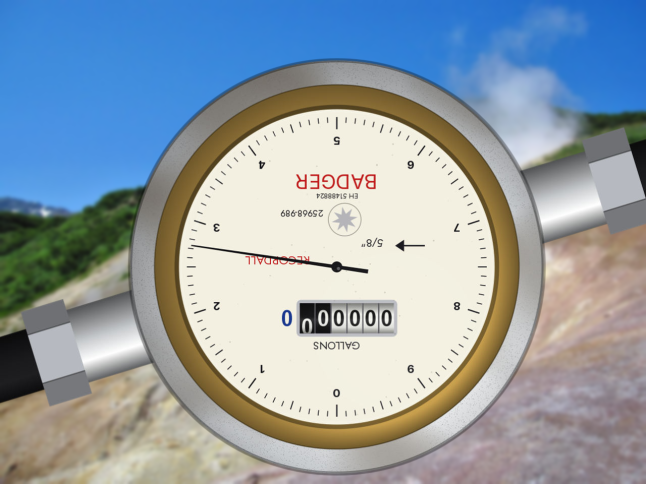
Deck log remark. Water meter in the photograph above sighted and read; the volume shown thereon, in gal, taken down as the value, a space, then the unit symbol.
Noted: 2.7 gal
